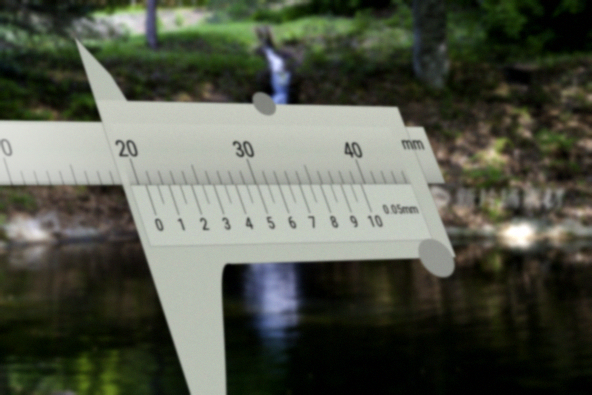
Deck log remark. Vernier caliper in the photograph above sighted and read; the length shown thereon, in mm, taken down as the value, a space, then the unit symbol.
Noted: 20.6 mm
